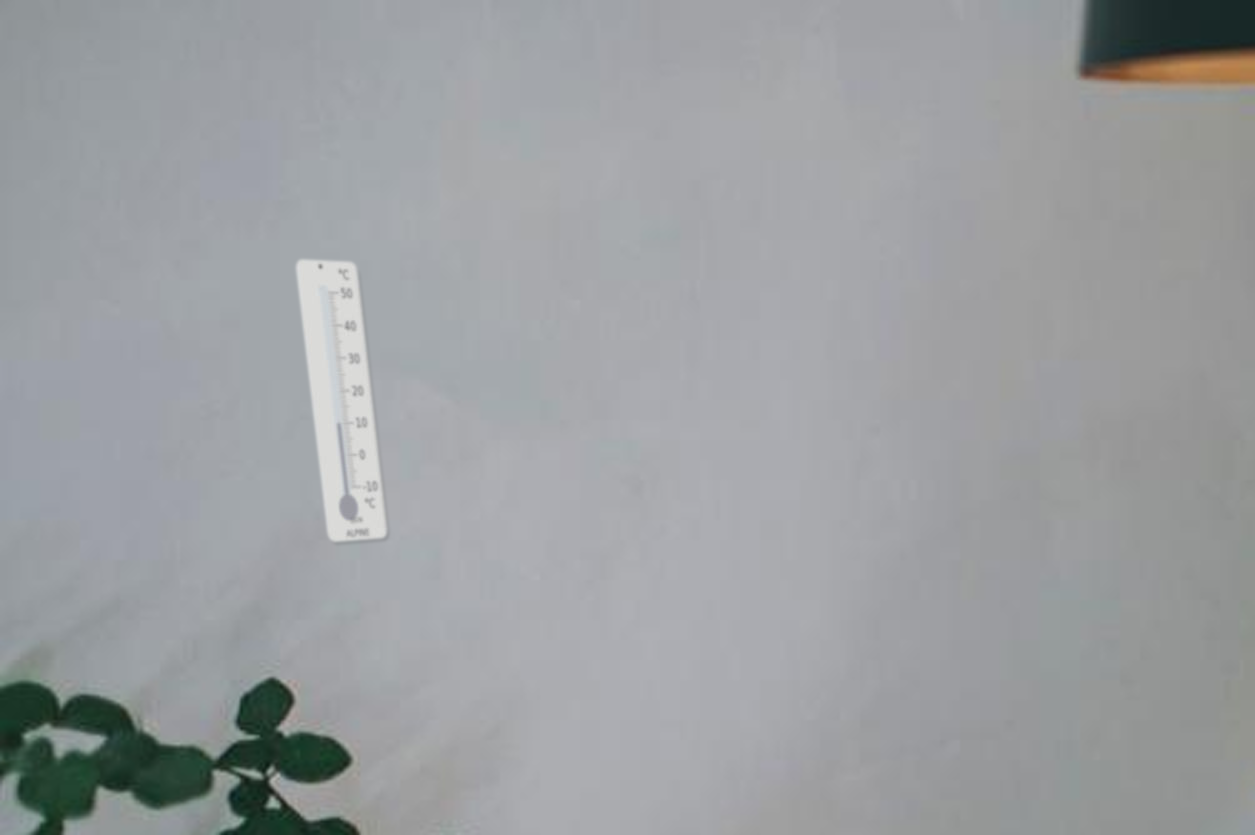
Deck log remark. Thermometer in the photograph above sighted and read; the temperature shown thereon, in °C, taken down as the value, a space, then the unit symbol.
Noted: 10 °C
